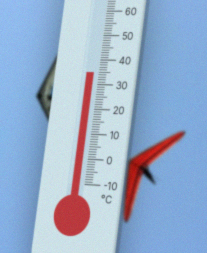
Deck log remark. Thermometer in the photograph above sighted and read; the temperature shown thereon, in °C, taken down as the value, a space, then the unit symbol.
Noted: 35 °C
